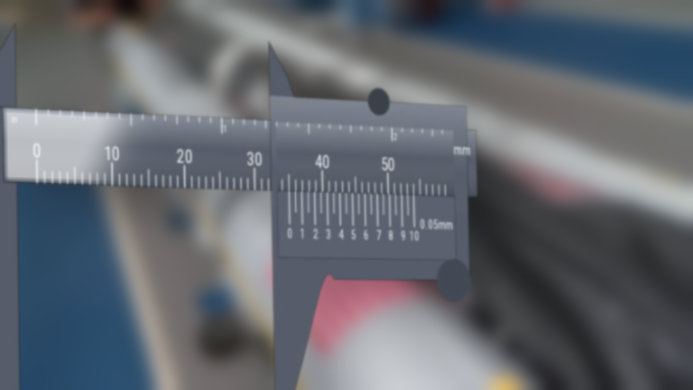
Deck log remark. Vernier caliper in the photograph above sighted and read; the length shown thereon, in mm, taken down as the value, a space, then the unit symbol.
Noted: 35.0 mm
